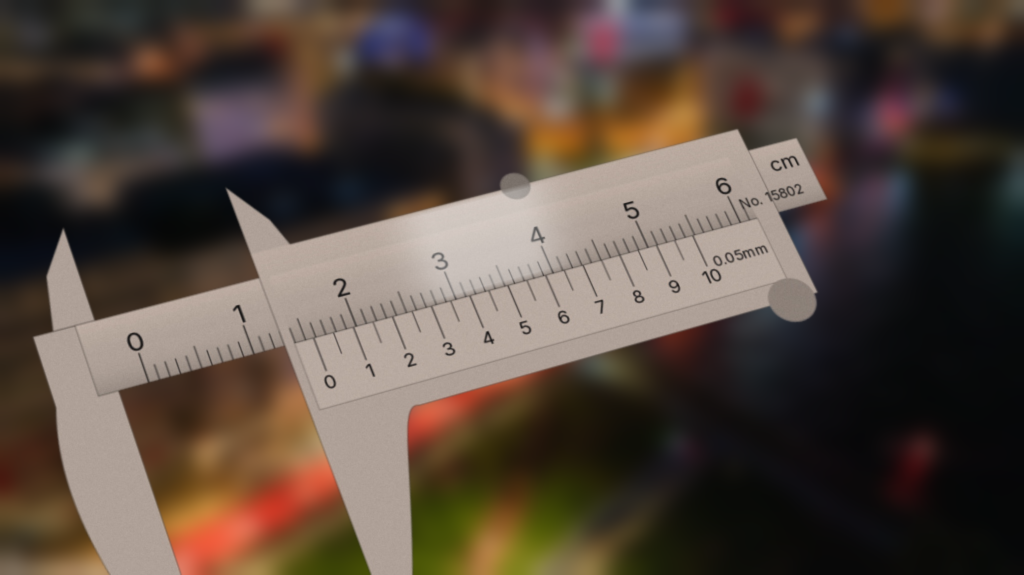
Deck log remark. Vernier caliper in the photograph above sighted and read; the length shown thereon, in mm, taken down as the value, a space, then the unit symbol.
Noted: 15.8 mm
